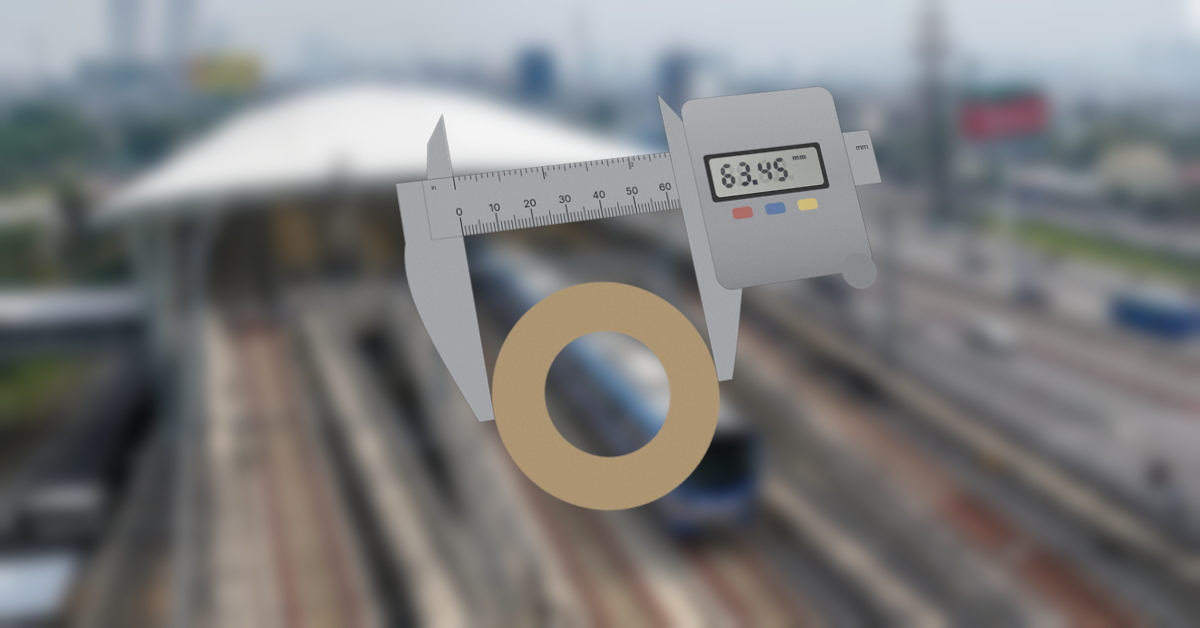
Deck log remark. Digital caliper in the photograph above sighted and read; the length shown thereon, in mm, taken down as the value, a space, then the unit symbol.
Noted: 63.45 mm
